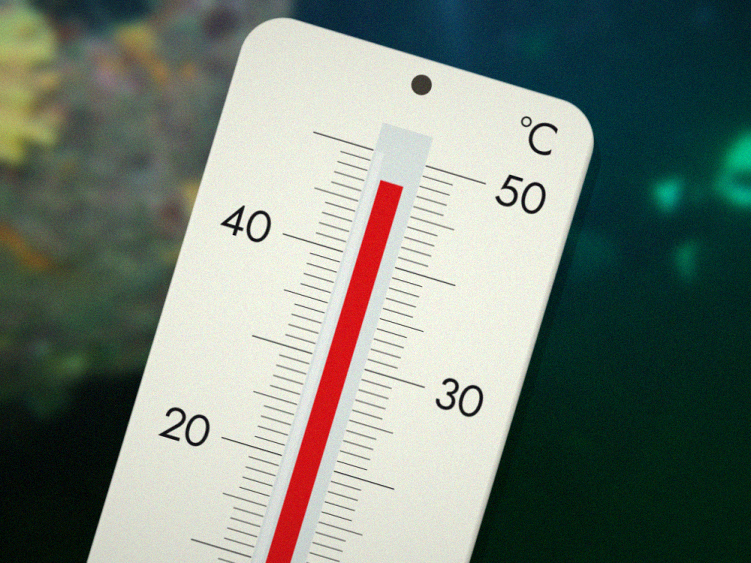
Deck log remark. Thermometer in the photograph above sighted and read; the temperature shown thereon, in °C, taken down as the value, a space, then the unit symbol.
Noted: 47.5 °C
